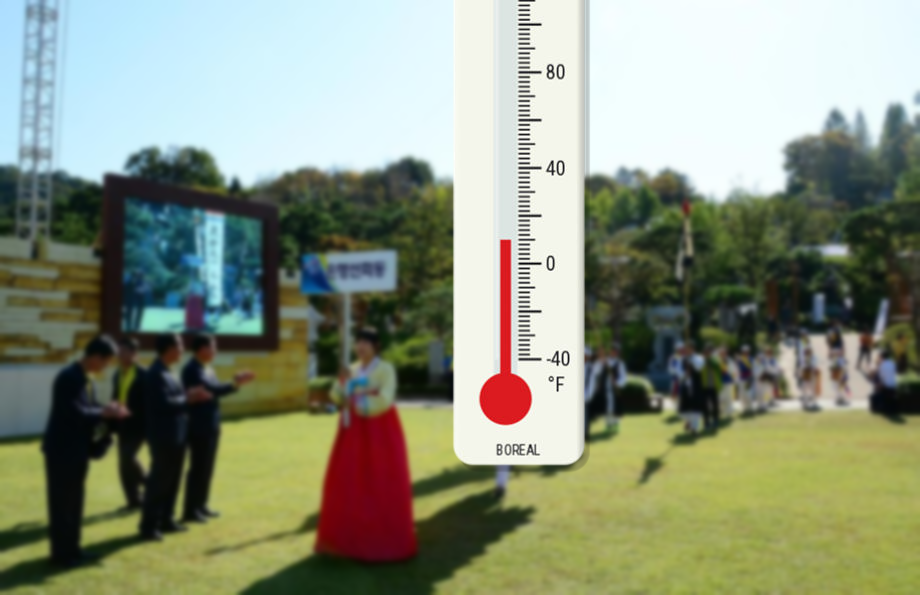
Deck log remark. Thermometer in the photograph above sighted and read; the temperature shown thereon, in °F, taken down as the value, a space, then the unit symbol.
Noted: 10 °F
